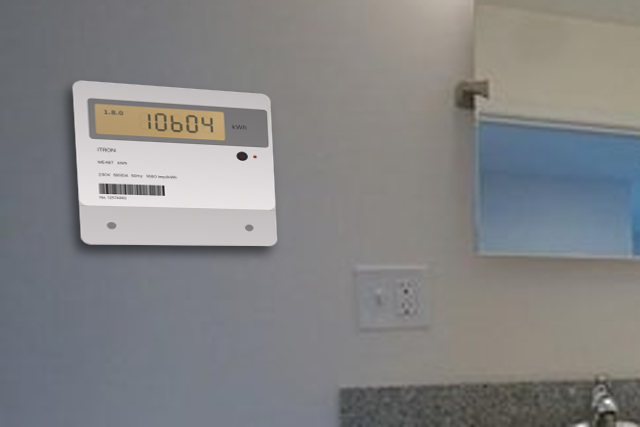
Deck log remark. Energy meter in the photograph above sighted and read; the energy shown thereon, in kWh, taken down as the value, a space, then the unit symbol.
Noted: 10604 kWh
